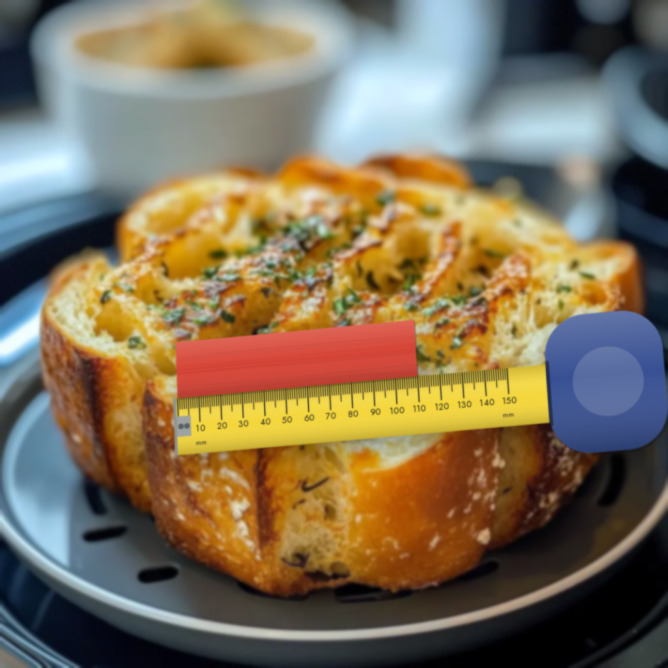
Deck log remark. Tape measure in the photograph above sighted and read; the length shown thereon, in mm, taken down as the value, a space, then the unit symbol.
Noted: 110 mm
